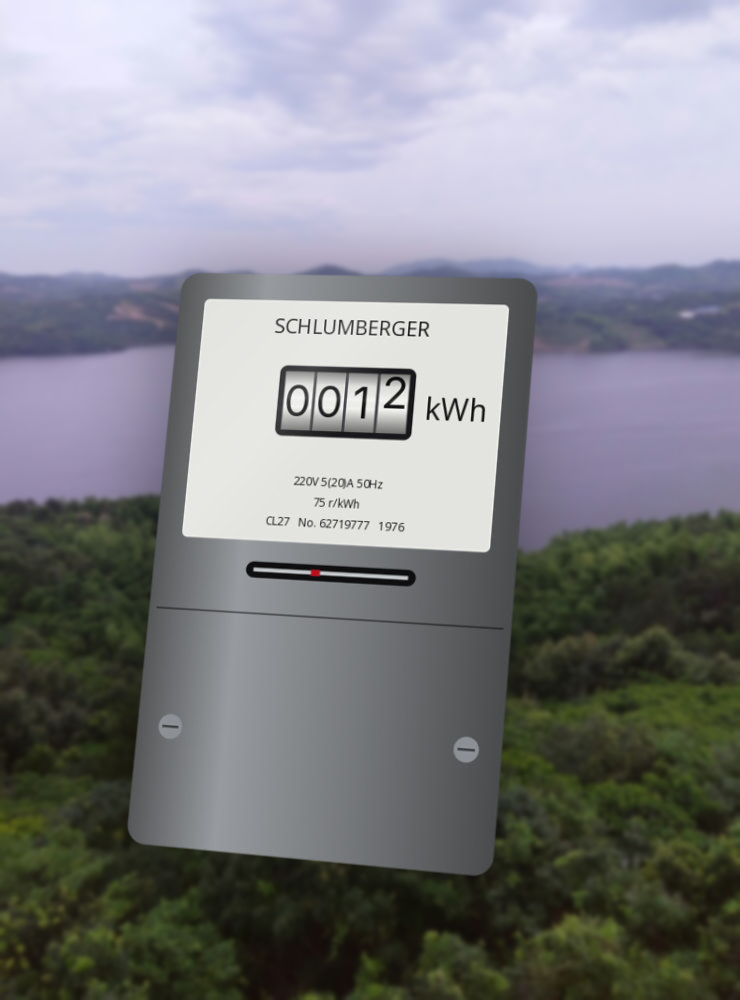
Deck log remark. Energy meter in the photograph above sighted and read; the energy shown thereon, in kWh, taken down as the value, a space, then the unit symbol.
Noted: 12 kWh
